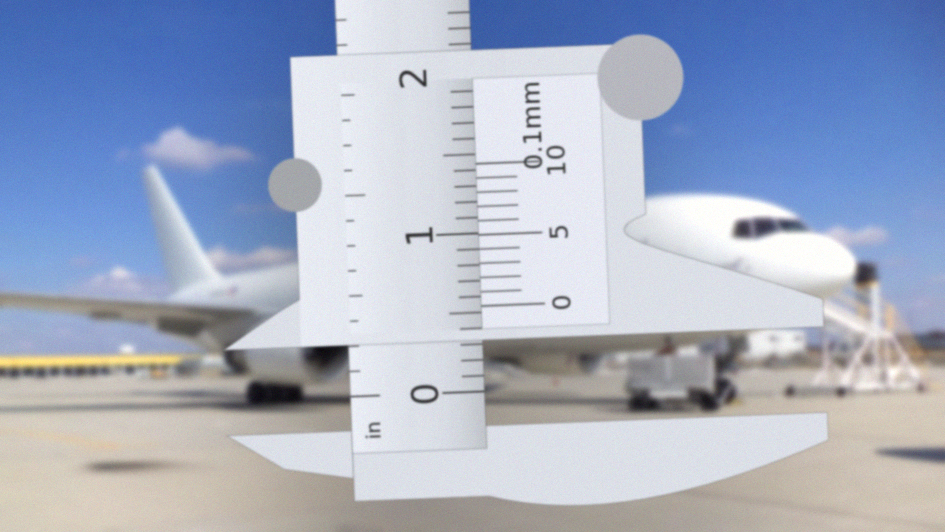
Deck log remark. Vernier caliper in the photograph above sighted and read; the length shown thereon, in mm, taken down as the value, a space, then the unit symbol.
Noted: 5.4 mm
